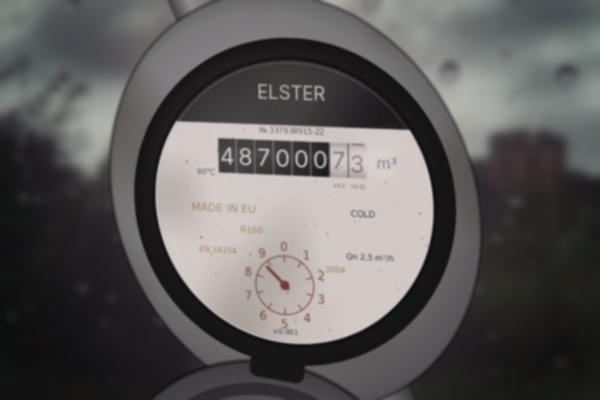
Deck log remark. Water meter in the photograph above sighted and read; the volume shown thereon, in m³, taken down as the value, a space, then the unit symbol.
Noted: 487000.728 m³
